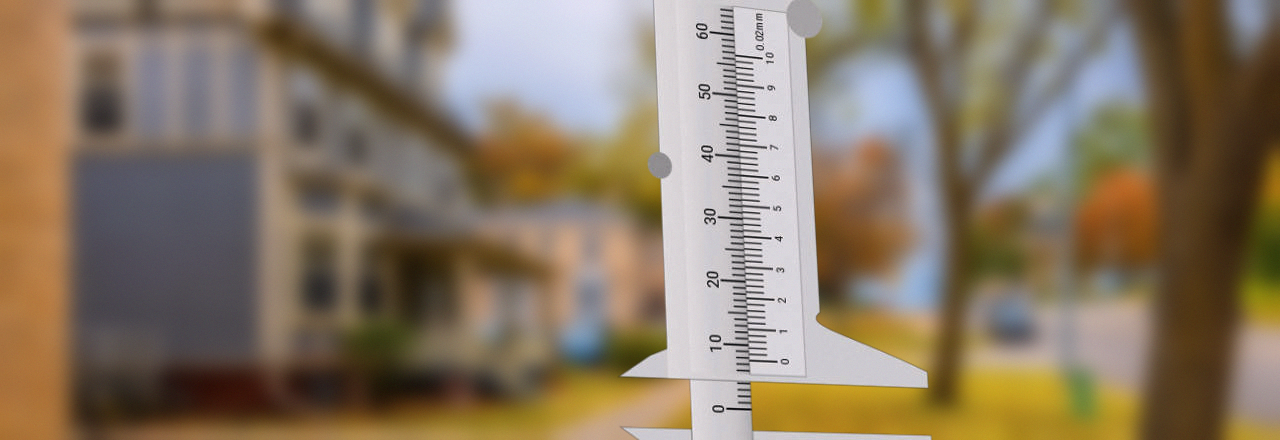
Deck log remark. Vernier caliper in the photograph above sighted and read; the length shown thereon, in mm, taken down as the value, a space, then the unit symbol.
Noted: 7.6 mm
